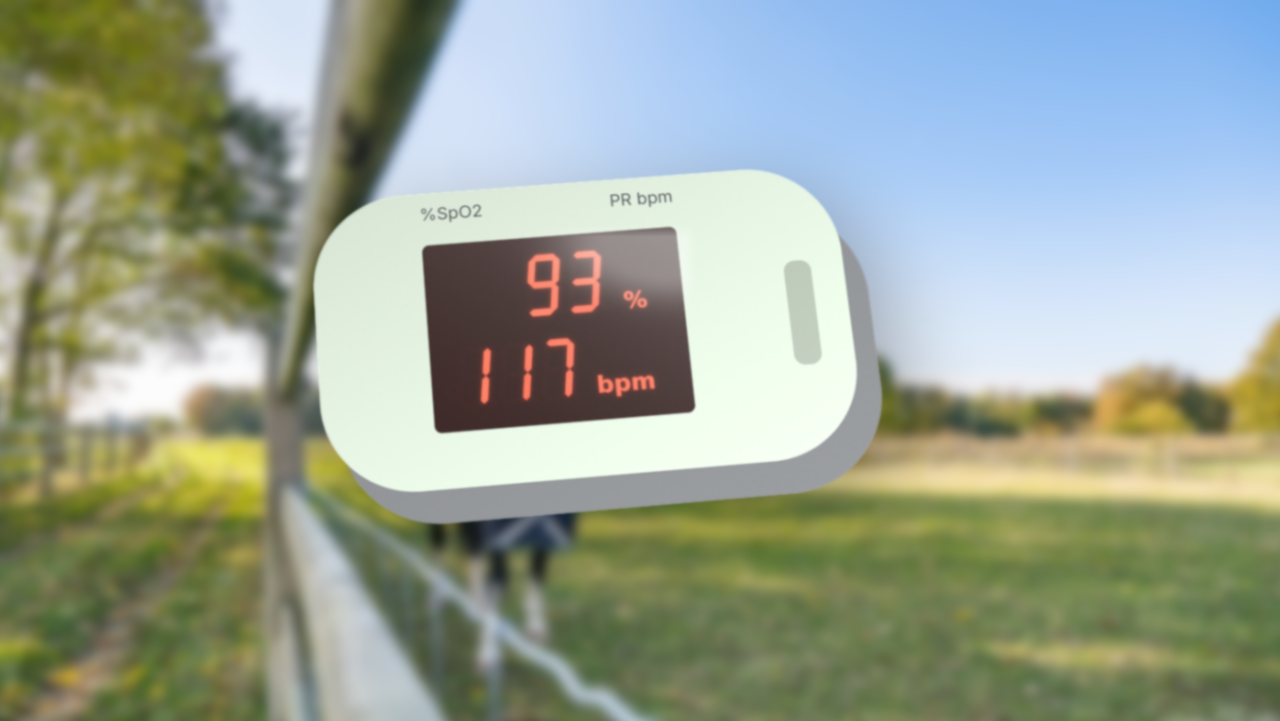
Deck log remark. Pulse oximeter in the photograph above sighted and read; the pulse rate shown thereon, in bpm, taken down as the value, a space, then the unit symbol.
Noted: 117 bpm
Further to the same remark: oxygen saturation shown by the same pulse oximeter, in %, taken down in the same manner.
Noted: 93 %
